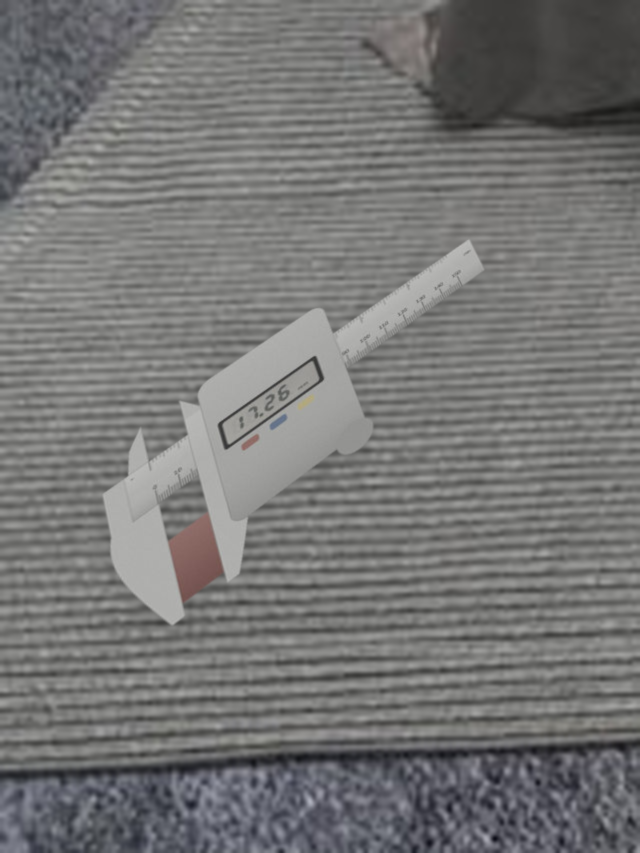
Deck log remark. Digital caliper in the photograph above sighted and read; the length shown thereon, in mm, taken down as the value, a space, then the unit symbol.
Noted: 17.26 mm
